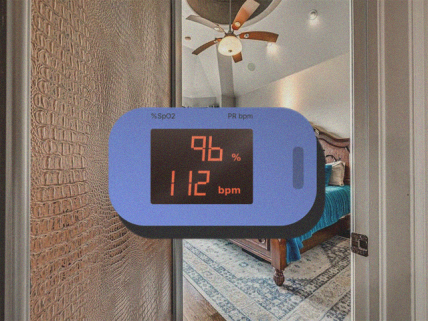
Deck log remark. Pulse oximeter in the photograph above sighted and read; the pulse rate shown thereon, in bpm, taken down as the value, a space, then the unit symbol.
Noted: 112 bpm
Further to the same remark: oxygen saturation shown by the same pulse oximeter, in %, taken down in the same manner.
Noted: 96 %
